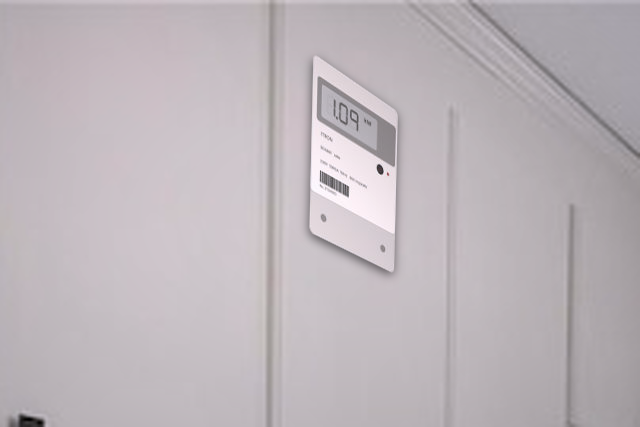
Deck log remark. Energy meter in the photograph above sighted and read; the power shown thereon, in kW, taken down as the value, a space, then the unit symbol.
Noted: 1.09 kW
